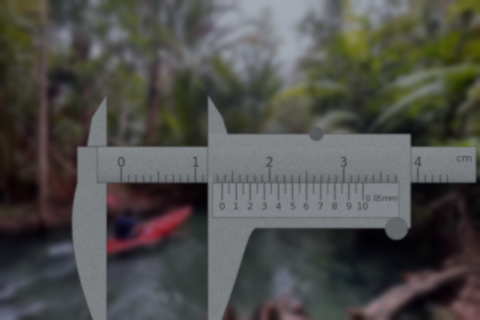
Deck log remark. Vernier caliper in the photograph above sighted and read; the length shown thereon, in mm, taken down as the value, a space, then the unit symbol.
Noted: 13.6 mm
